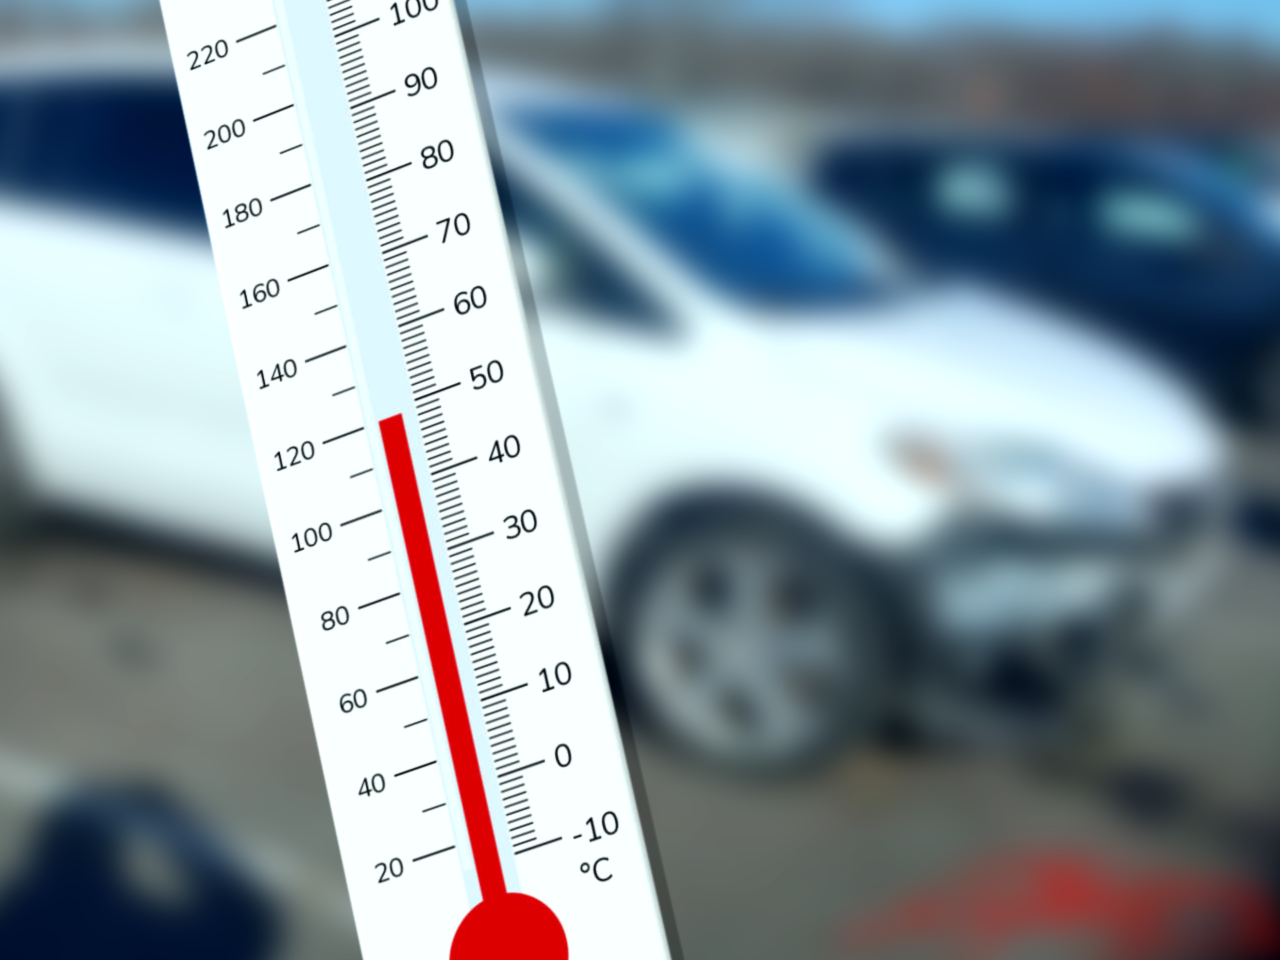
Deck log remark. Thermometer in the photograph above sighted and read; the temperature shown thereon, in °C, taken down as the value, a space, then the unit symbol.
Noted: 49 °C
